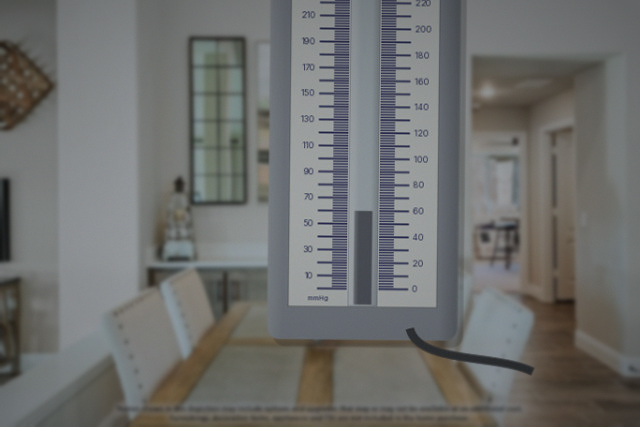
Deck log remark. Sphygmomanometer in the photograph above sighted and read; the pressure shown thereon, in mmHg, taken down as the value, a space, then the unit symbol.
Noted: 60 mmHg
